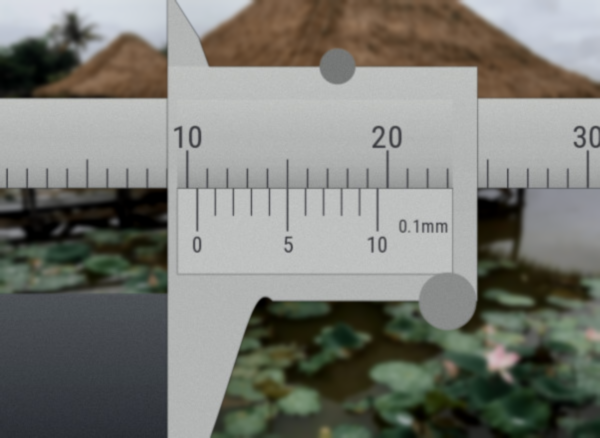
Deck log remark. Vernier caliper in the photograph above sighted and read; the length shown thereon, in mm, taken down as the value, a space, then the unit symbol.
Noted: 10.5 mm
